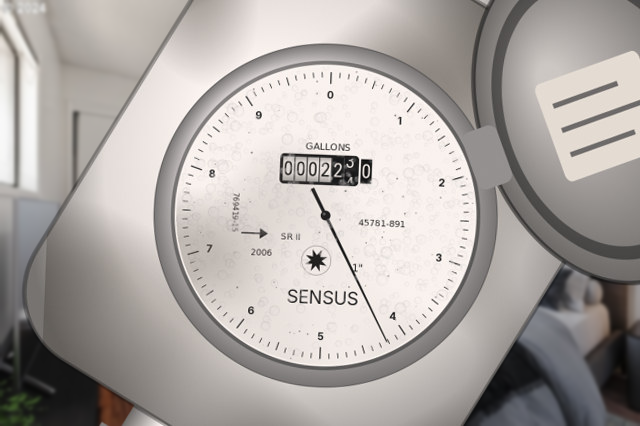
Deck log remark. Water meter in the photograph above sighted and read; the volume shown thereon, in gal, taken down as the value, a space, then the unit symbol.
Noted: 2234.2 gal
